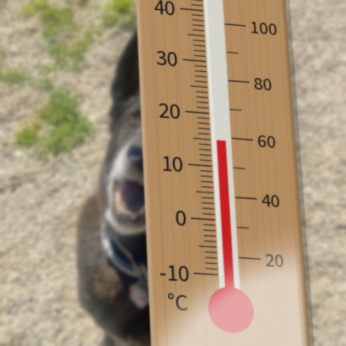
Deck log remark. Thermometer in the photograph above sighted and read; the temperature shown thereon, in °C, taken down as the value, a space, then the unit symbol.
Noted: 15 °C
